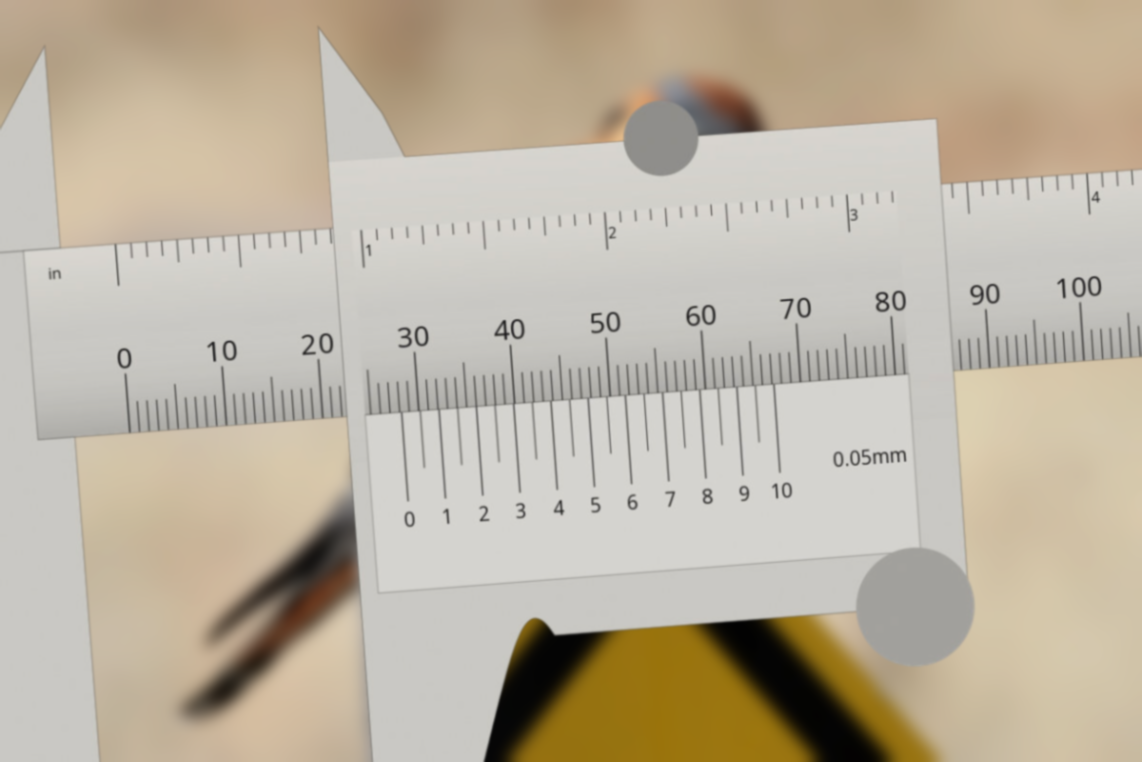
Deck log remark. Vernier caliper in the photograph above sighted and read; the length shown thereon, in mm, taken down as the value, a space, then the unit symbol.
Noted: 28.2 mm
